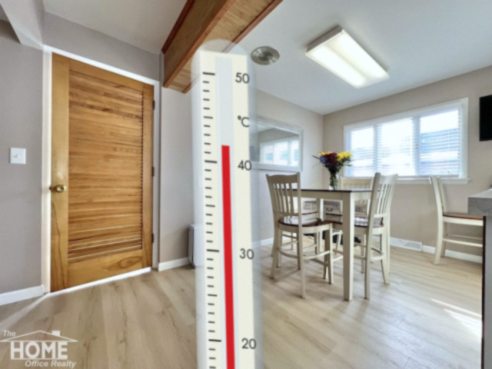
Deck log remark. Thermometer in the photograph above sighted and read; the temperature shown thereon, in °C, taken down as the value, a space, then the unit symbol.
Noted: 42 °C
